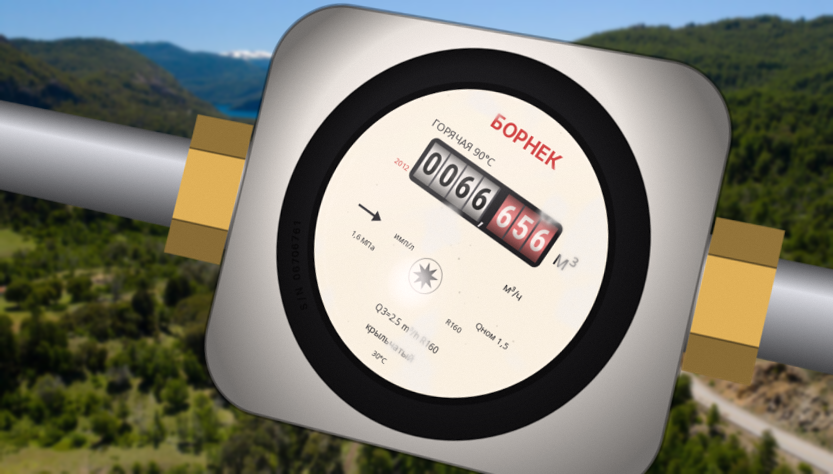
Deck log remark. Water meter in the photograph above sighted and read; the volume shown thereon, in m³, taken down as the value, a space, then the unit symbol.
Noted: 66.656 m³
